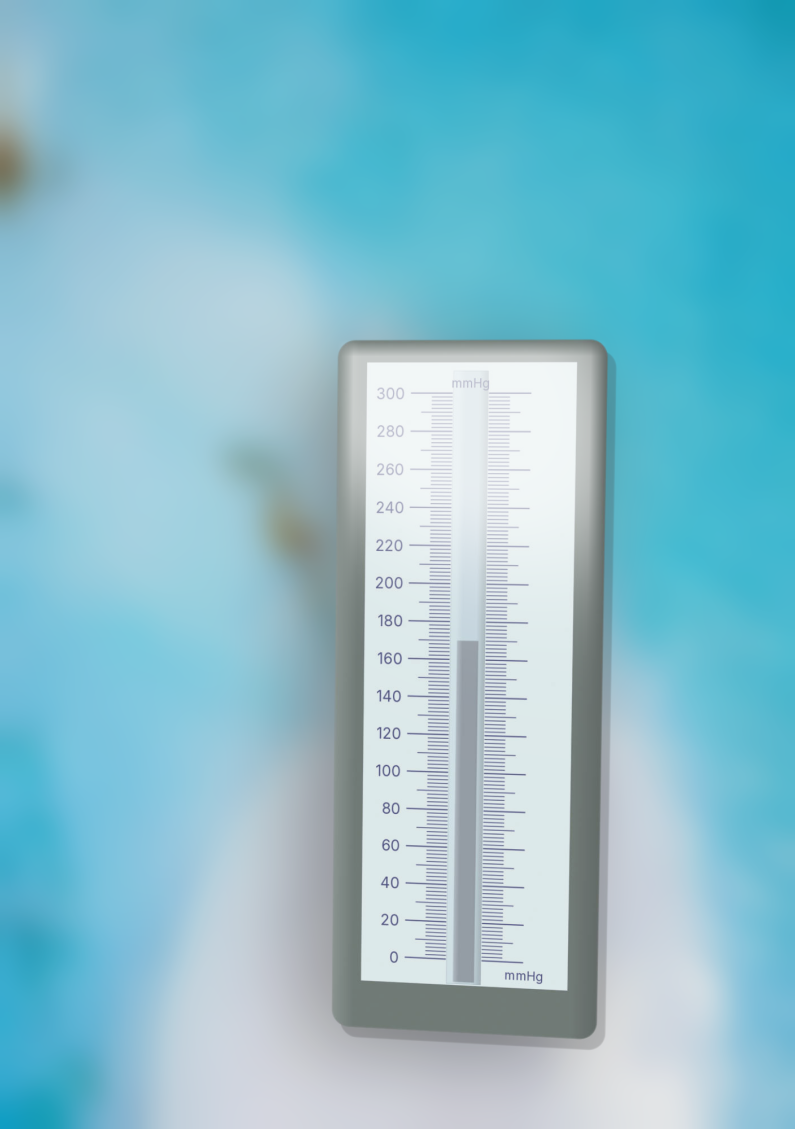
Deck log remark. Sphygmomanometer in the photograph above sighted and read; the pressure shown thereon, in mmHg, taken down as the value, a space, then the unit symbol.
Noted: 170 mmHg
